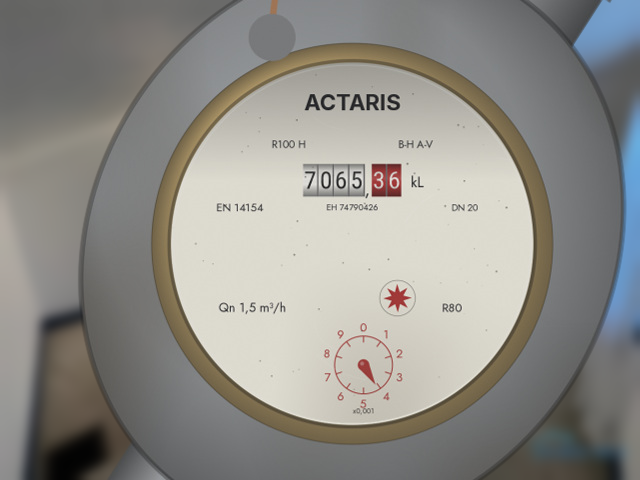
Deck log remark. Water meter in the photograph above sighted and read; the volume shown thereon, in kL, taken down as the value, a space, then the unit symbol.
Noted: 7065.364 kL
